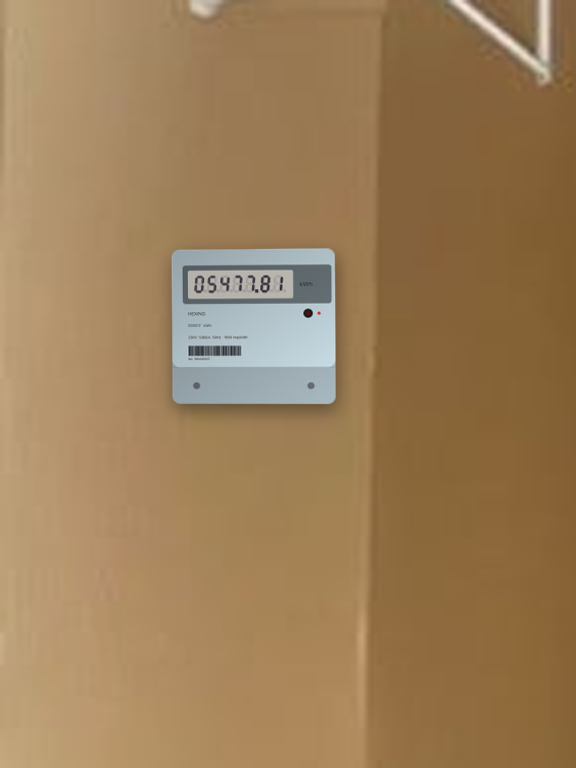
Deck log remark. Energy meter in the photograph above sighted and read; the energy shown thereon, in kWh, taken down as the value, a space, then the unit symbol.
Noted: 5477.81 kWh
